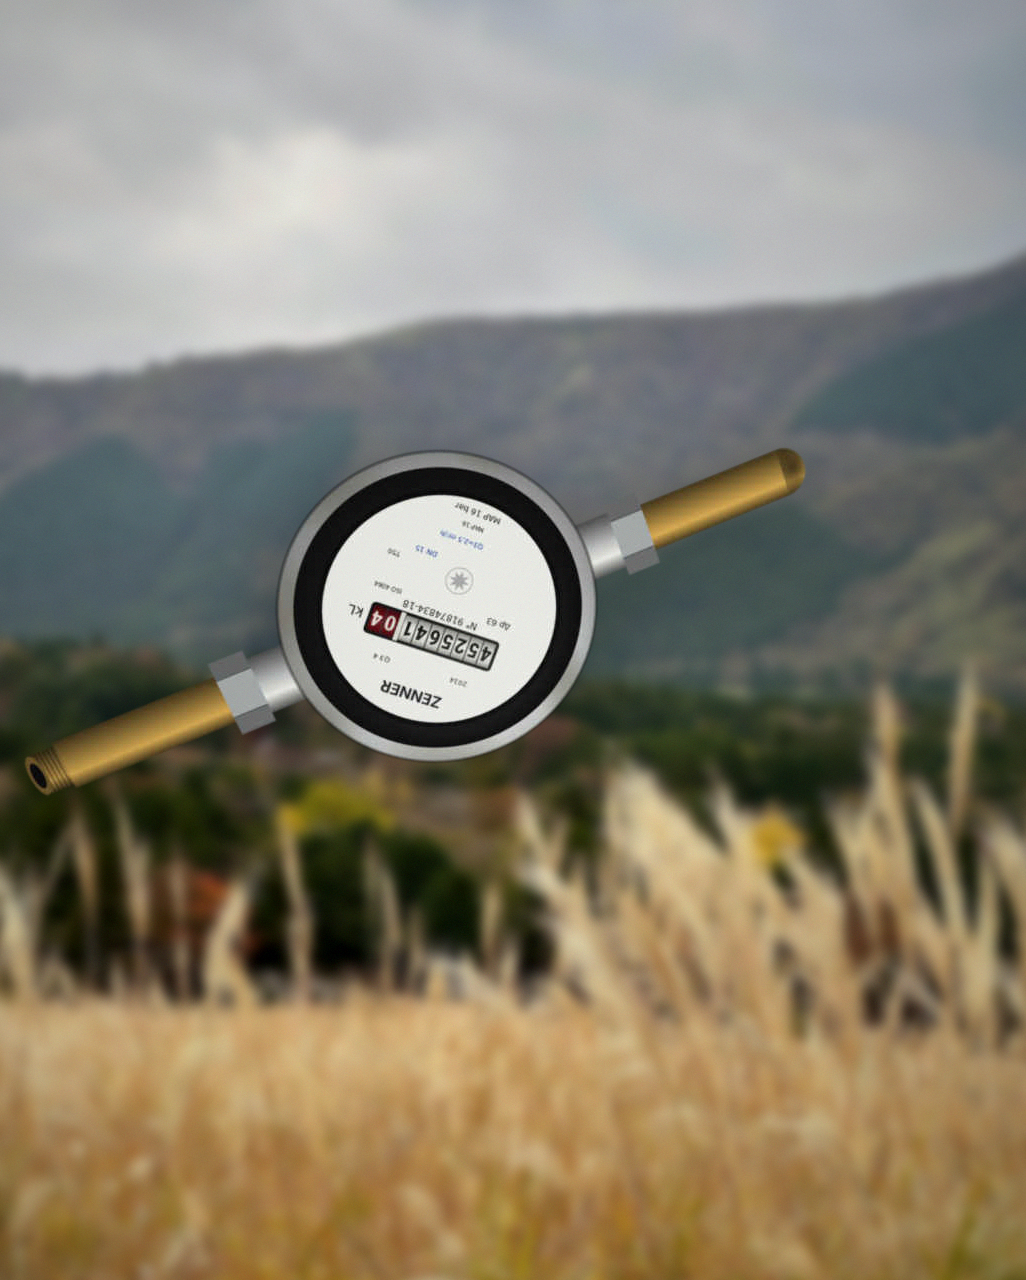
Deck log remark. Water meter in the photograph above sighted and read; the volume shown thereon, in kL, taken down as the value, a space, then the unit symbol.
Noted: 4525641.04 kL
